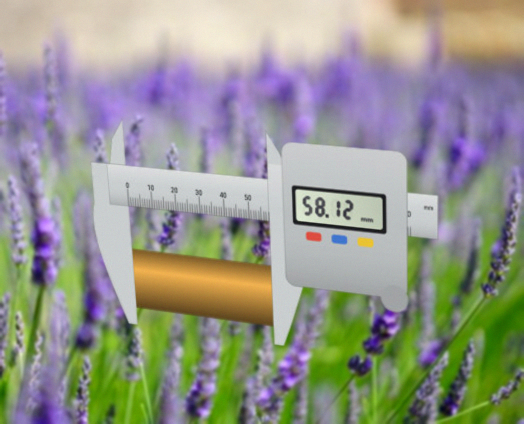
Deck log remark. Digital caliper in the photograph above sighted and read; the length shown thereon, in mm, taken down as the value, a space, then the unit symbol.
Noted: 58.12 mm
